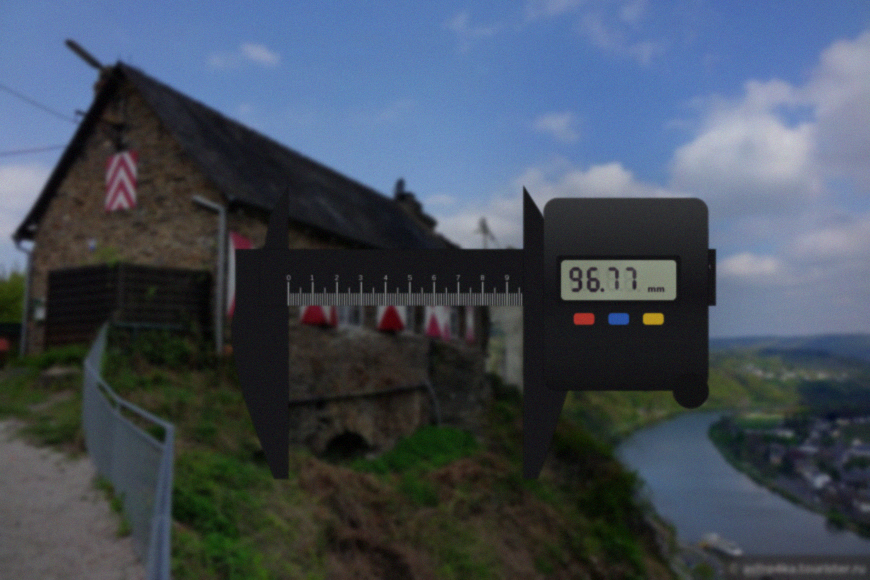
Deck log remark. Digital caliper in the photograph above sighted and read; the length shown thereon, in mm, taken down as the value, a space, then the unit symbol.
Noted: 96.77 mm
